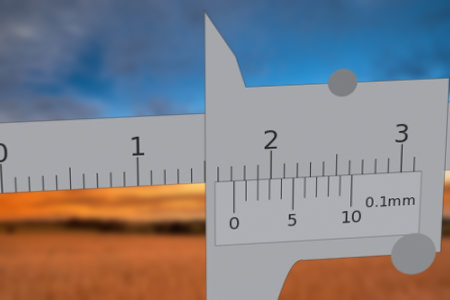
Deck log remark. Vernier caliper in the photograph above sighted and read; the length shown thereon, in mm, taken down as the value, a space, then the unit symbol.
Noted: 17.2 mm
